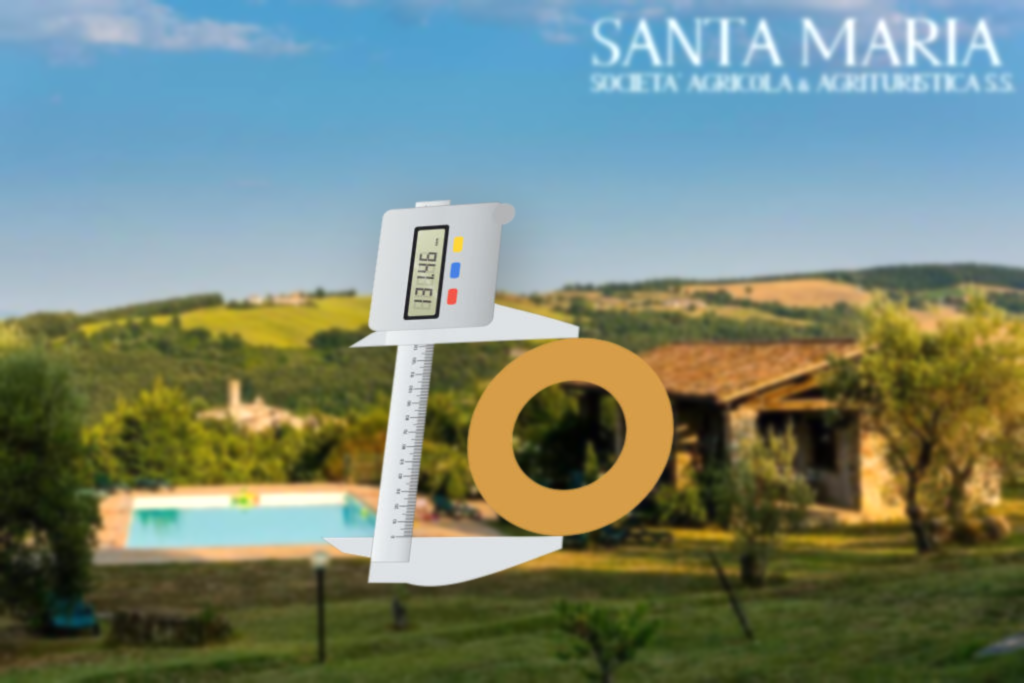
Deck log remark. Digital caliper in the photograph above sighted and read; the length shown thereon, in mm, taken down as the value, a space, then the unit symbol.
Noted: 131.46 mm
